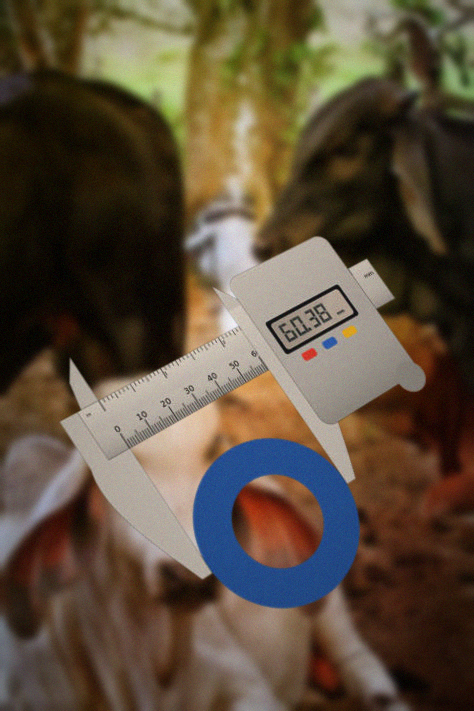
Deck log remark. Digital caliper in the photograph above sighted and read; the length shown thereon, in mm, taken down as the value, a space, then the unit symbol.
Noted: 60.38 mm
